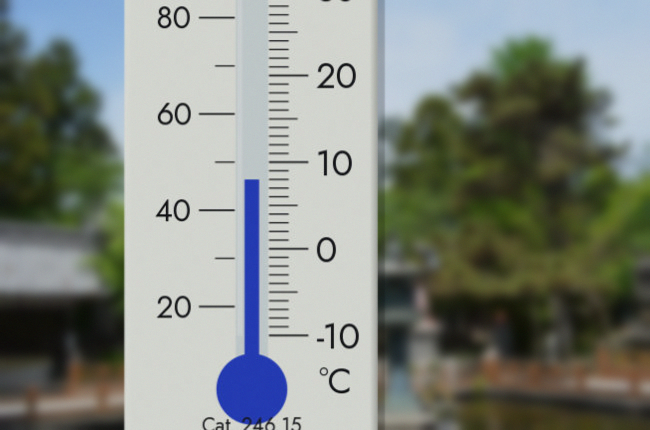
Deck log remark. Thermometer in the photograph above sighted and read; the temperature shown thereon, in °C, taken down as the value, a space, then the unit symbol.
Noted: 8 °C
